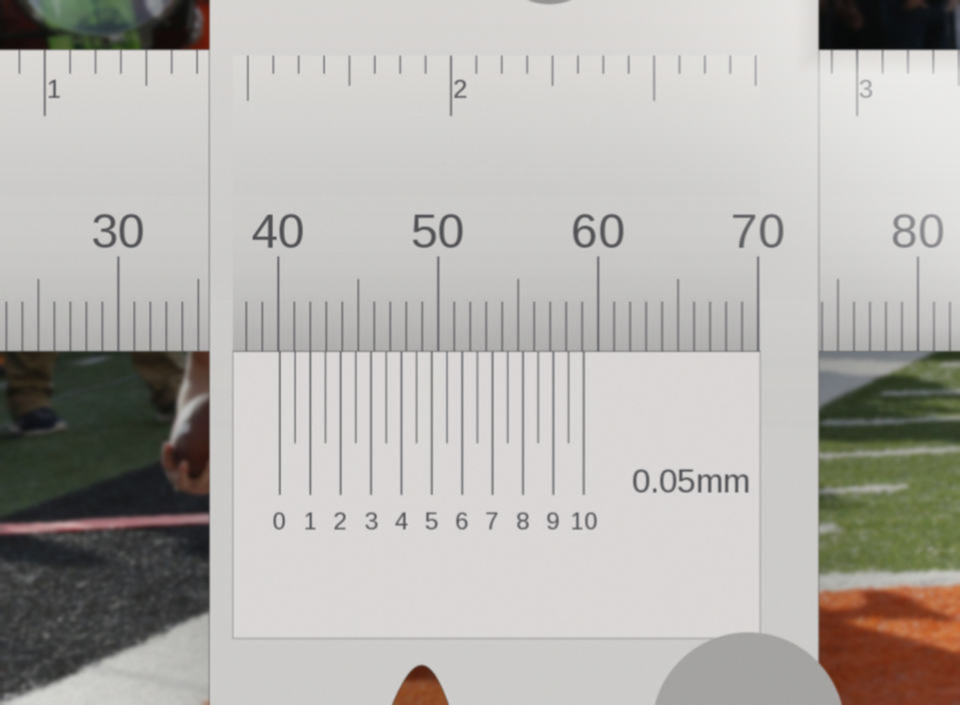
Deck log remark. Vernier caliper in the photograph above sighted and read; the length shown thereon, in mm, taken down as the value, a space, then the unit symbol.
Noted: 40.1 mm
